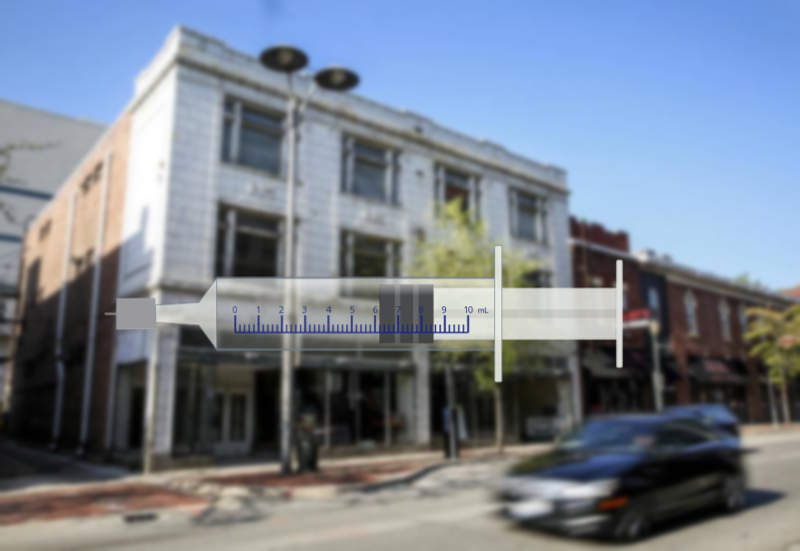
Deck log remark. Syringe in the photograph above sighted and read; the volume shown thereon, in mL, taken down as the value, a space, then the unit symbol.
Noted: 6.2 mL
